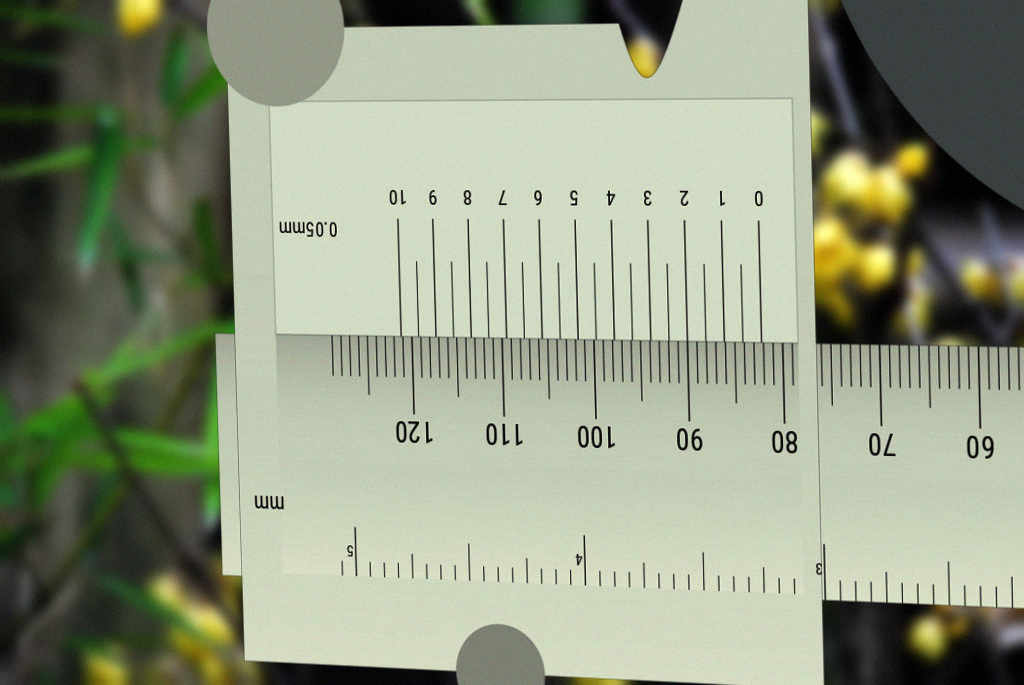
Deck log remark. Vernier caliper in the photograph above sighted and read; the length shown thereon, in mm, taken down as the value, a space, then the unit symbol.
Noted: 82.2 mm
